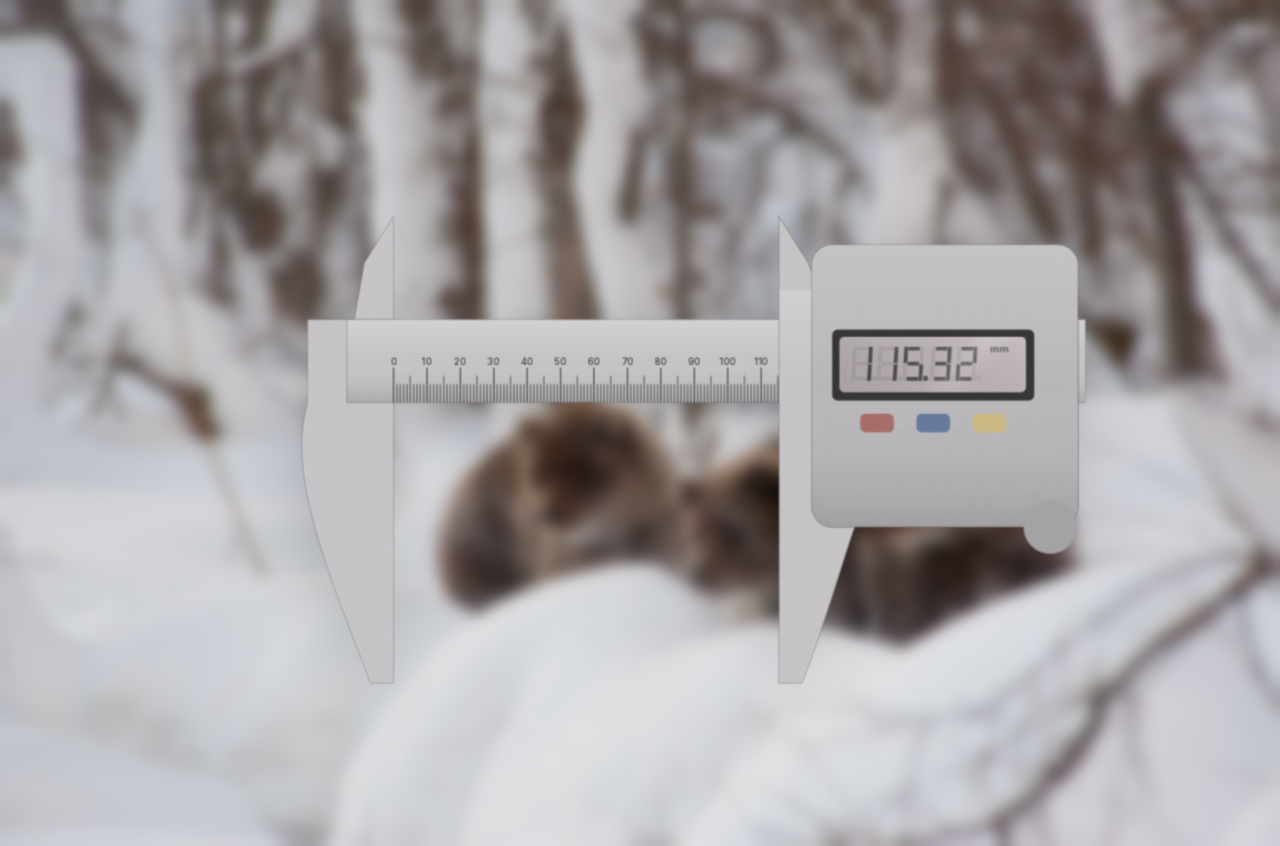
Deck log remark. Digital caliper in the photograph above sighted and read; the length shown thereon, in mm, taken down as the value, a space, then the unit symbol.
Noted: 115.32 mm
